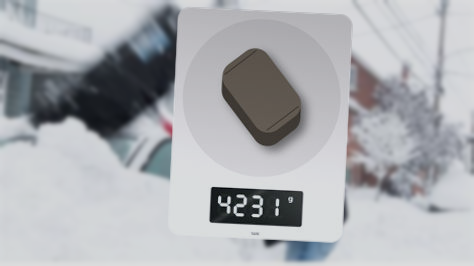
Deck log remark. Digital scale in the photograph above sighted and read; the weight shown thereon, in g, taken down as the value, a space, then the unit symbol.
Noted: 4231 g
